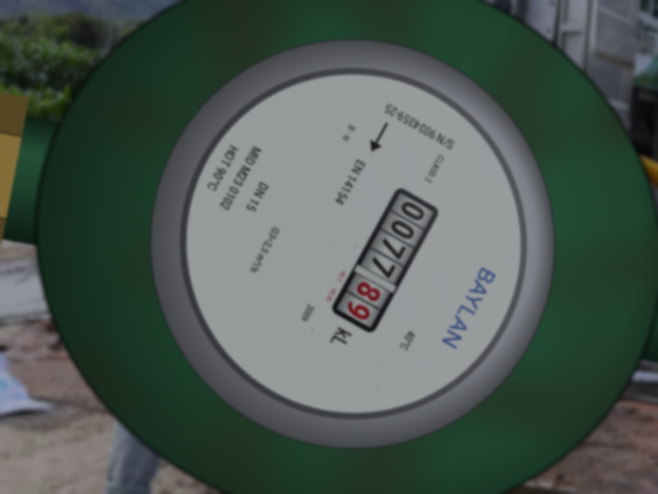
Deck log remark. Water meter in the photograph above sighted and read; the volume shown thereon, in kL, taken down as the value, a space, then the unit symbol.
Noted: 77.89 kL
